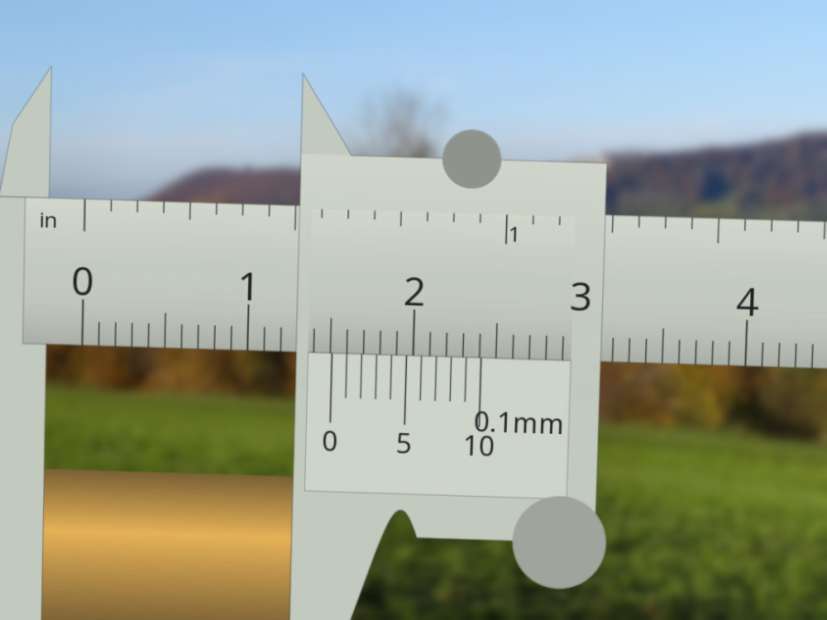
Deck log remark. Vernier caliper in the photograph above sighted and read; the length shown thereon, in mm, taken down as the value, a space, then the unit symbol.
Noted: 15.1 mm
